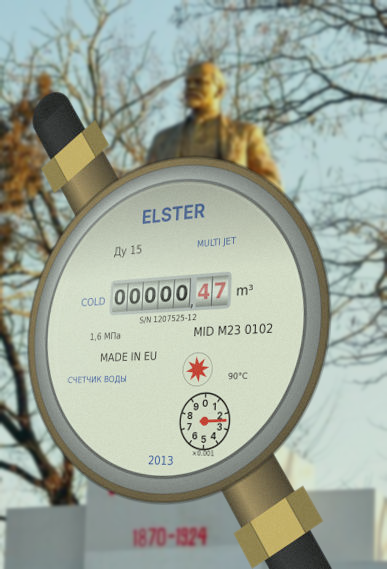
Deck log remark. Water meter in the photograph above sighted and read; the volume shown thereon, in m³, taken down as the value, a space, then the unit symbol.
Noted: 0.472 m³
